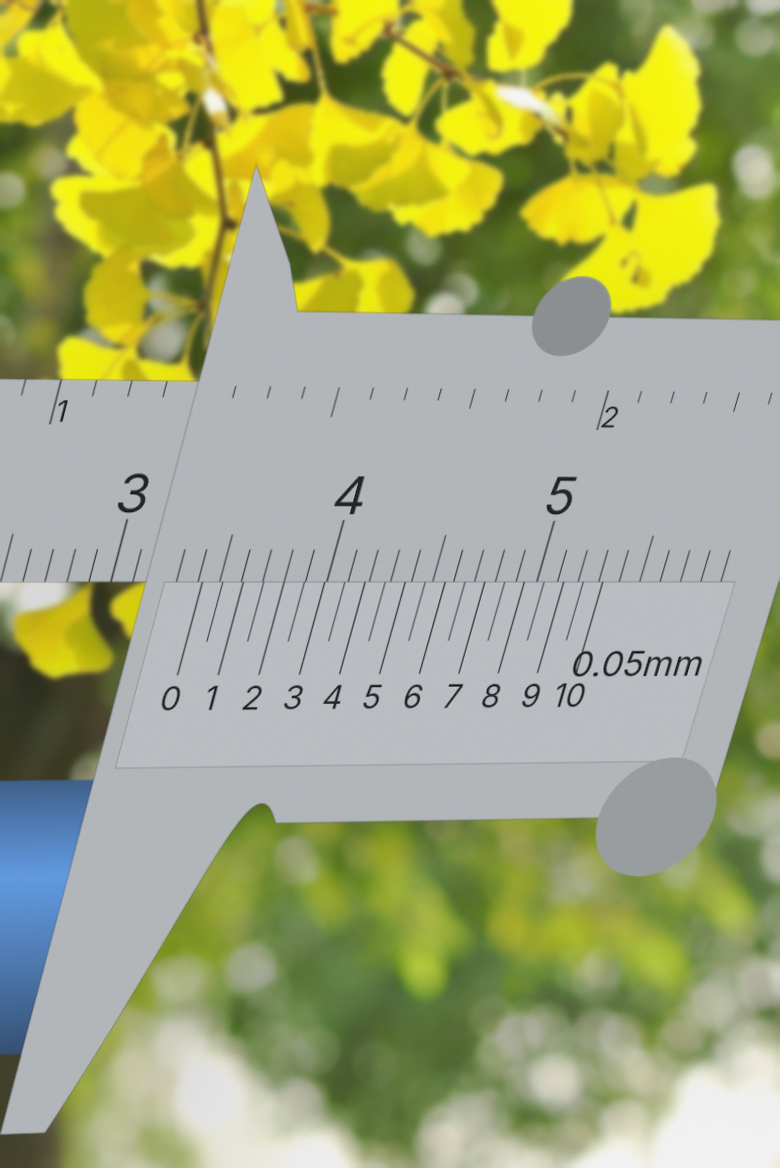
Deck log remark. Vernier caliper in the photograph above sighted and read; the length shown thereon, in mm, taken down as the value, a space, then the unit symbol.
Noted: 34.2 mm
